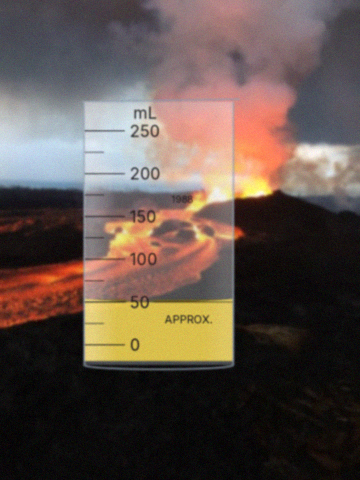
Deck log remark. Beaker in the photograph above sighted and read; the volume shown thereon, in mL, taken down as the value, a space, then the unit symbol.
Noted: 50 mL
